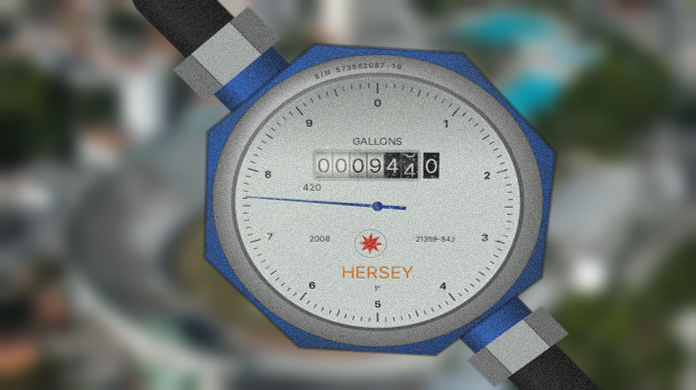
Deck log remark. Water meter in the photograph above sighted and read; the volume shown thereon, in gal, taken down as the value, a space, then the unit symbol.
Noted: 9437.6 gal
